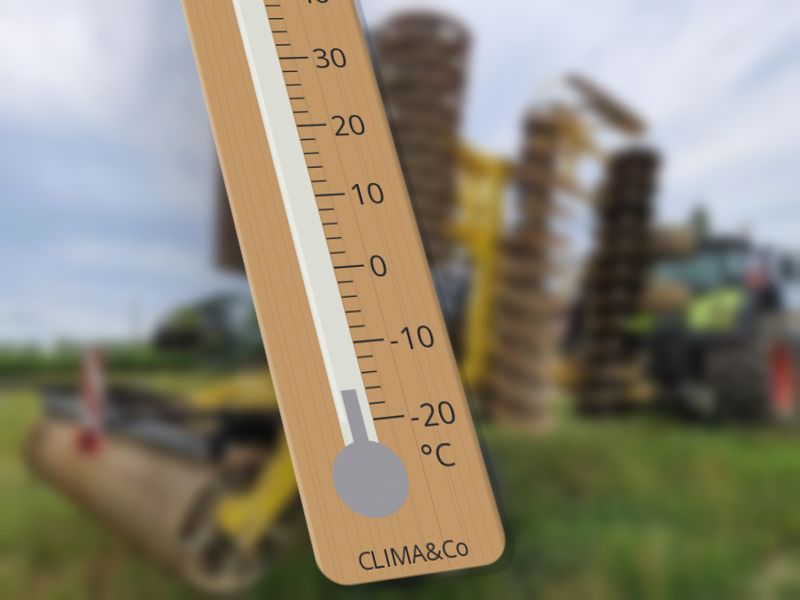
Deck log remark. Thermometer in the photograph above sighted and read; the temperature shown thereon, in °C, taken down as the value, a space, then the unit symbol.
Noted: -16 °C
